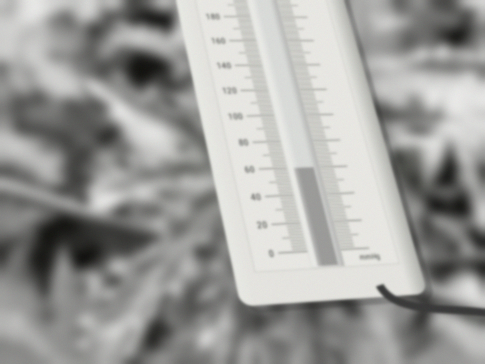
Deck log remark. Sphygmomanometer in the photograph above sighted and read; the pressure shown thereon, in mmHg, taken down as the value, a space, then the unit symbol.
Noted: 60 mmHg
